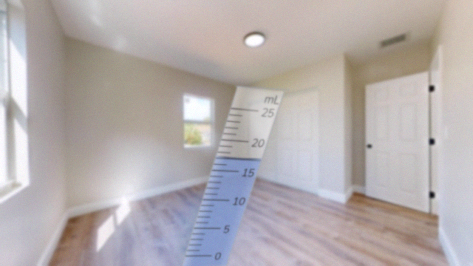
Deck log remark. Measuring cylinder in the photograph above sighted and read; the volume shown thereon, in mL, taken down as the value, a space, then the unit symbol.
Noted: 17 mL
